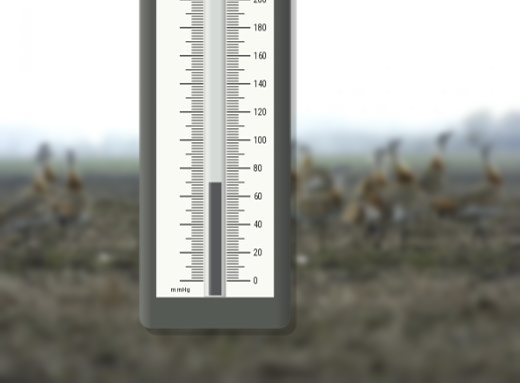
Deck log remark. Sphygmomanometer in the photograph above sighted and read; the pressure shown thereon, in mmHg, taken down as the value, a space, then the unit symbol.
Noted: 70 mmHg
